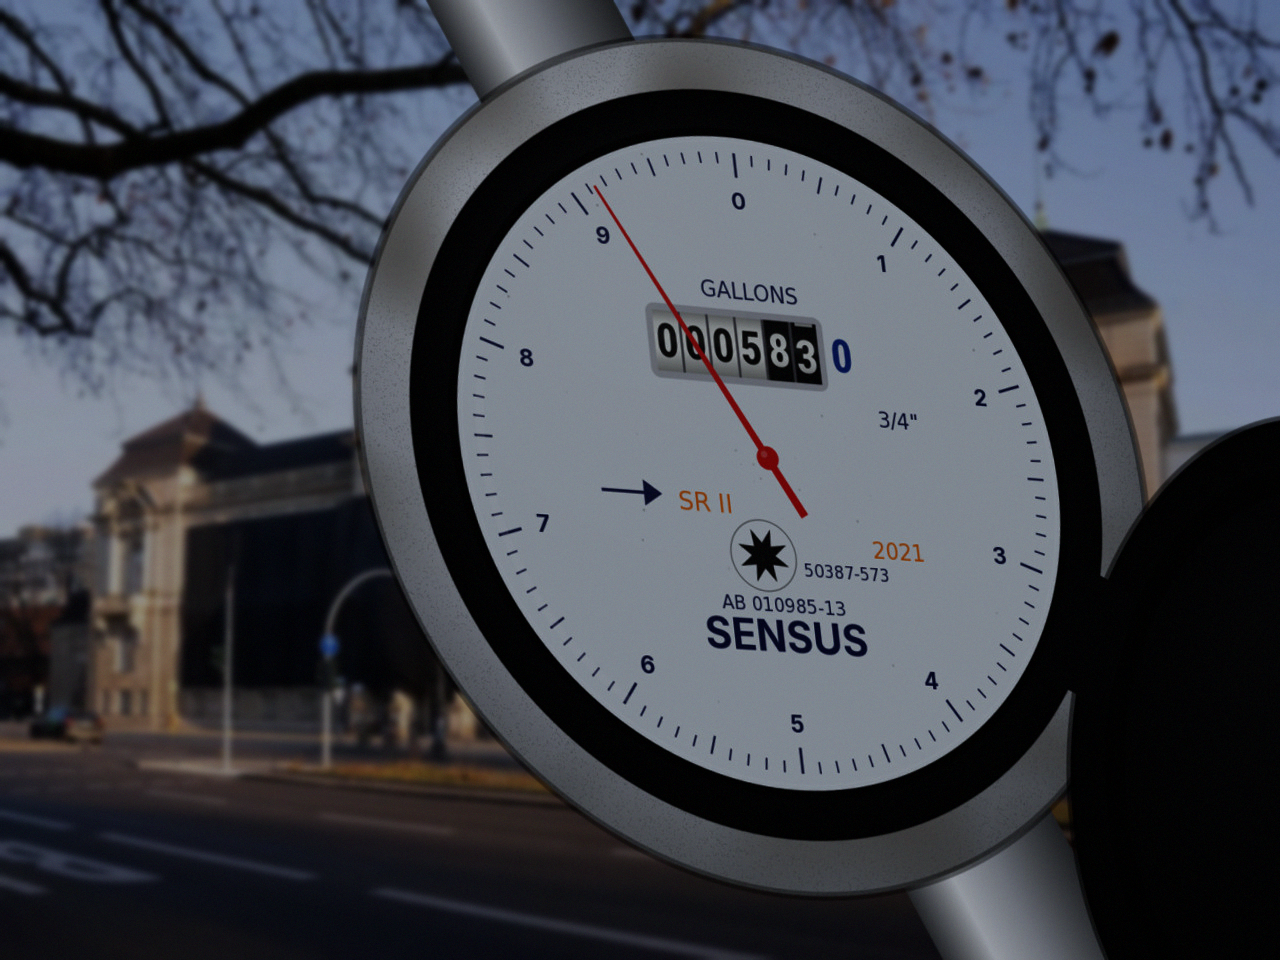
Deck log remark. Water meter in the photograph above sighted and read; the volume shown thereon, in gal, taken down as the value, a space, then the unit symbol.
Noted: 5829.1 gal
